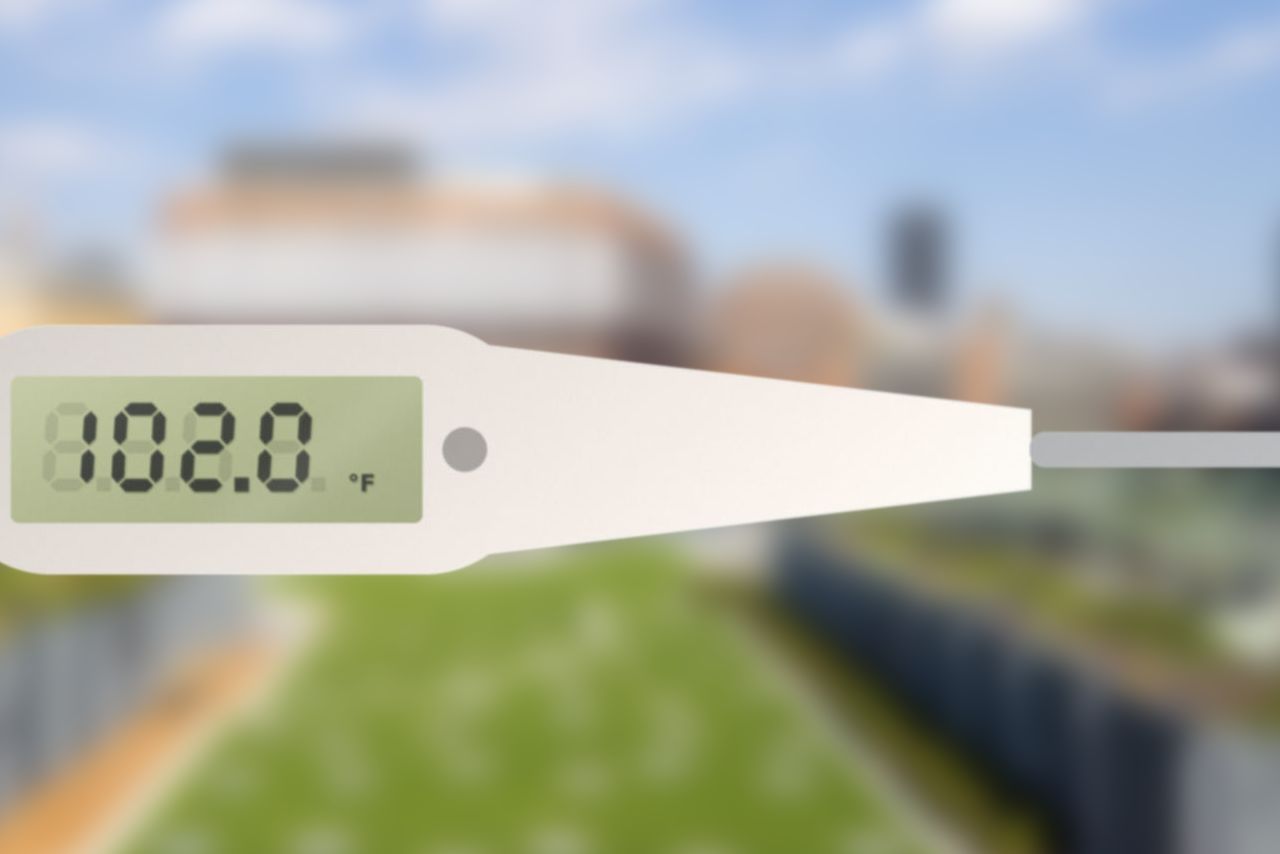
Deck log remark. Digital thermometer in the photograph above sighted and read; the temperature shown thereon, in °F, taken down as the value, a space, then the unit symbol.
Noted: 102.0 °F
